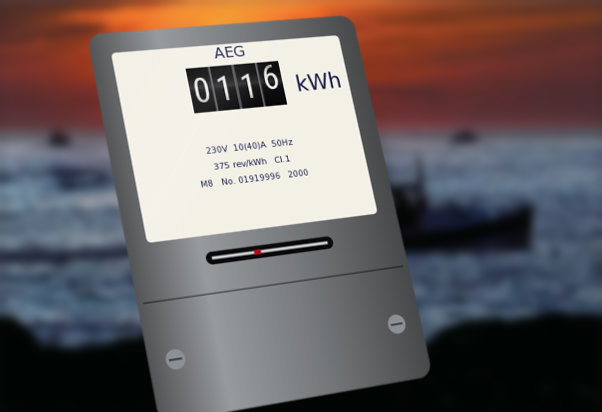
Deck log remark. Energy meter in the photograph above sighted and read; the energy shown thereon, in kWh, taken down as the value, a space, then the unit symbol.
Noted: 116 kWh
